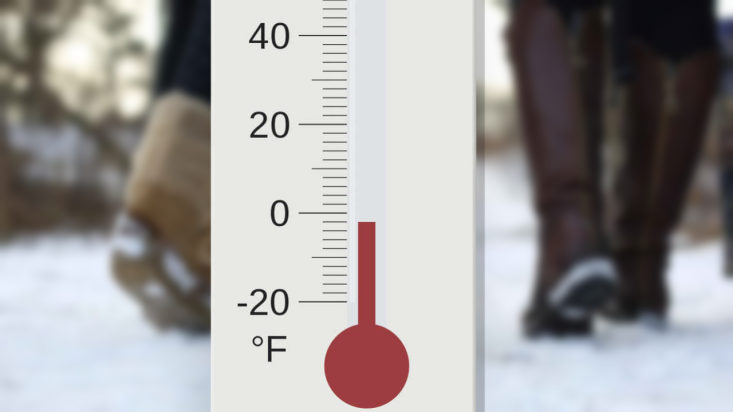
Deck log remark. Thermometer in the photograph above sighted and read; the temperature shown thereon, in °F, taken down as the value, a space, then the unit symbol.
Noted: -2 °F
